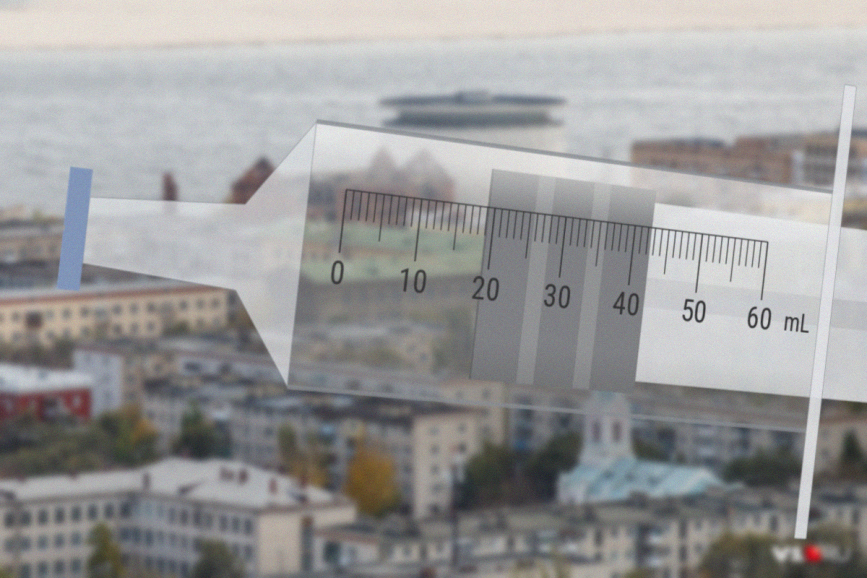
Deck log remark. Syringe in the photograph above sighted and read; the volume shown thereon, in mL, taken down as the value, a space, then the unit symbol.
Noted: 19 mL
